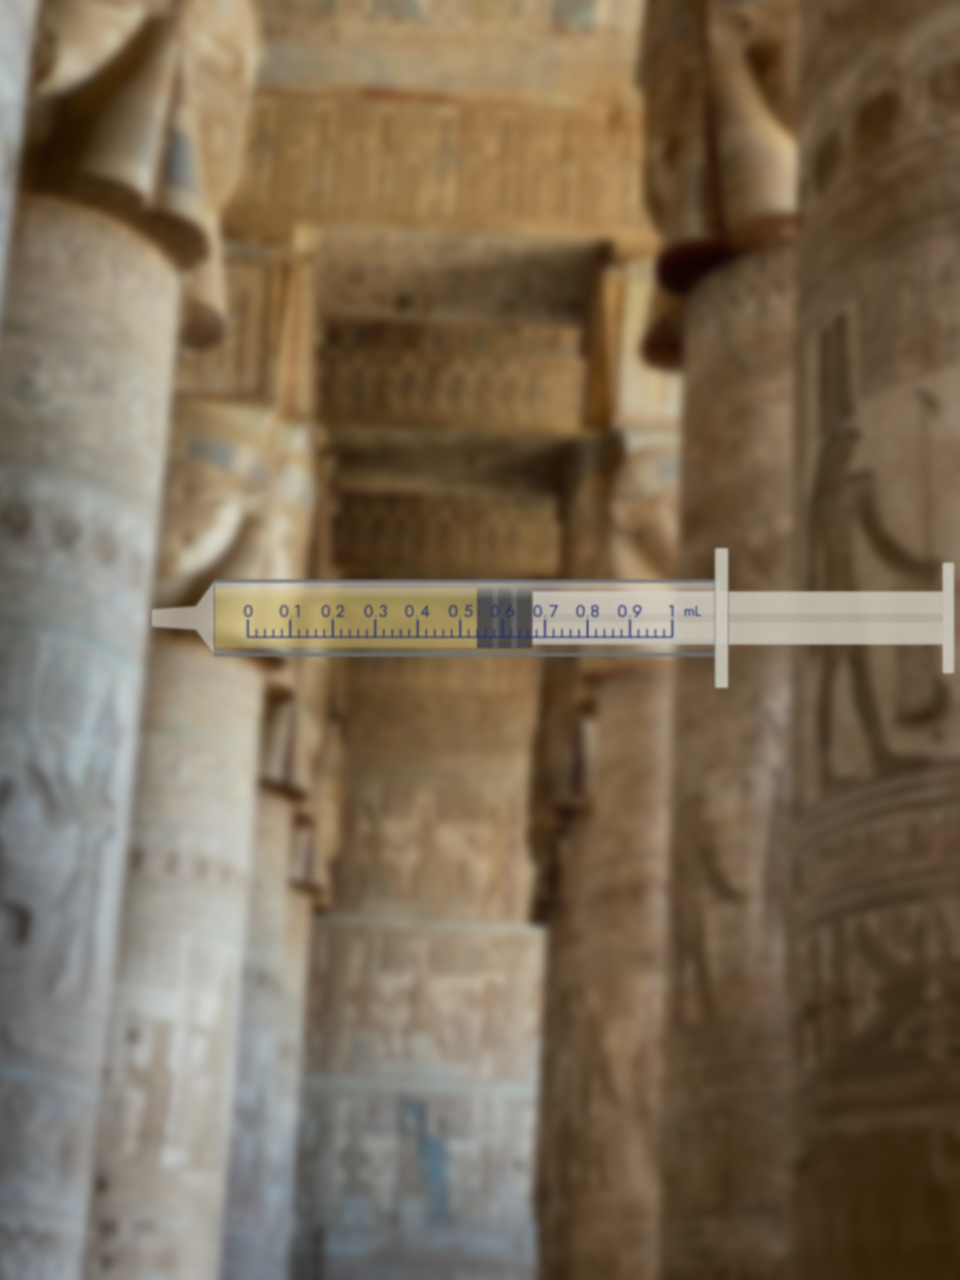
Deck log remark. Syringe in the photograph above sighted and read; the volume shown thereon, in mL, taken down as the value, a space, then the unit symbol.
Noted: 0.54 mL
